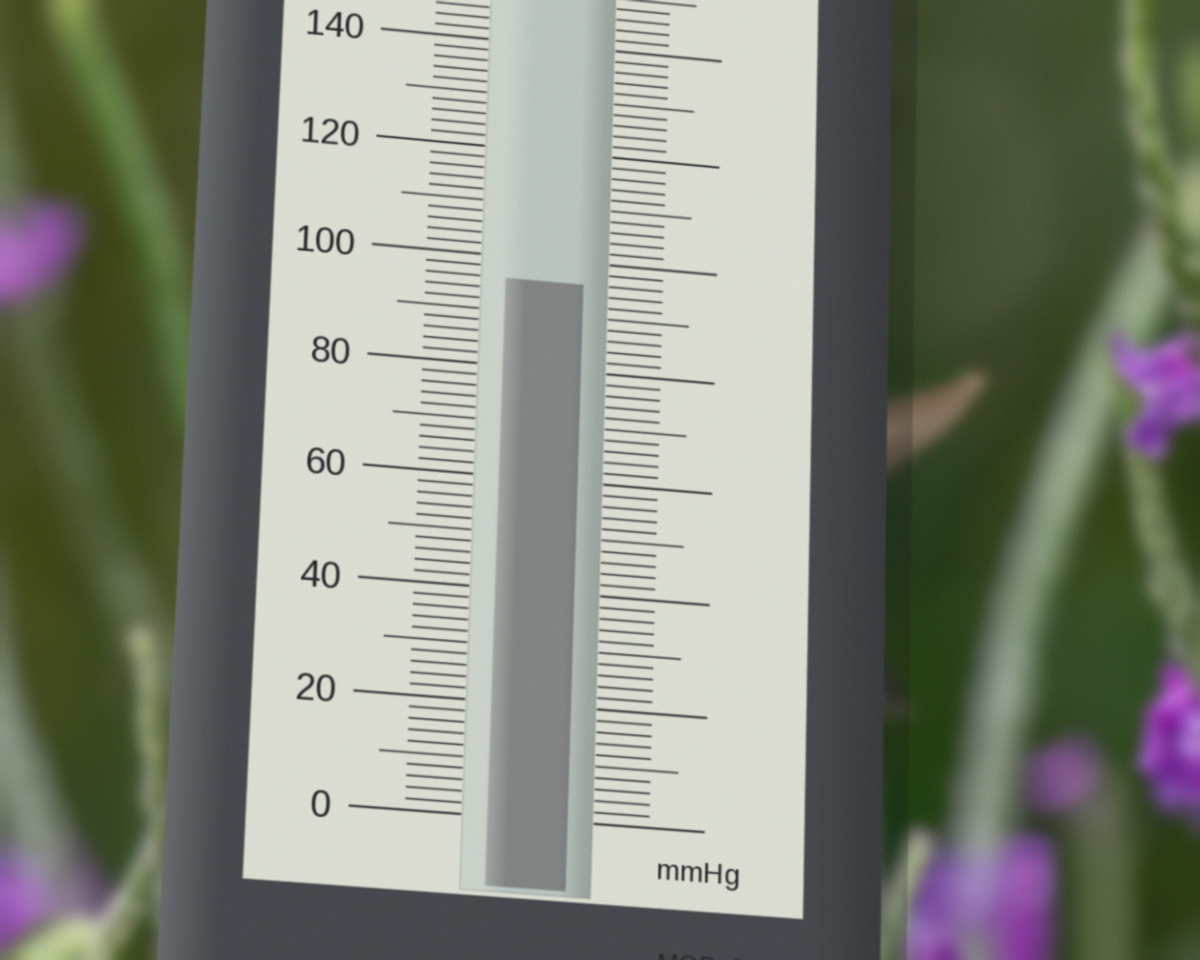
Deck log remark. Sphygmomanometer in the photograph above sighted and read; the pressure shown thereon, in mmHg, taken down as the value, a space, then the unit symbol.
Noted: 96 mmHg
